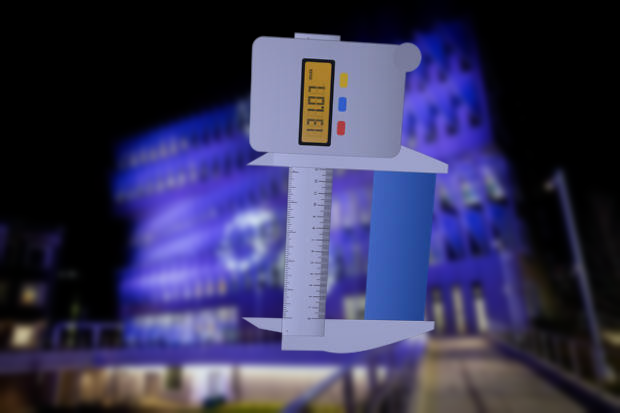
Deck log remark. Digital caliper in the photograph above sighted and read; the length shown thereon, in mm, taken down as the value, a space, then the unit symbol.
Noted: 131.07 mm
